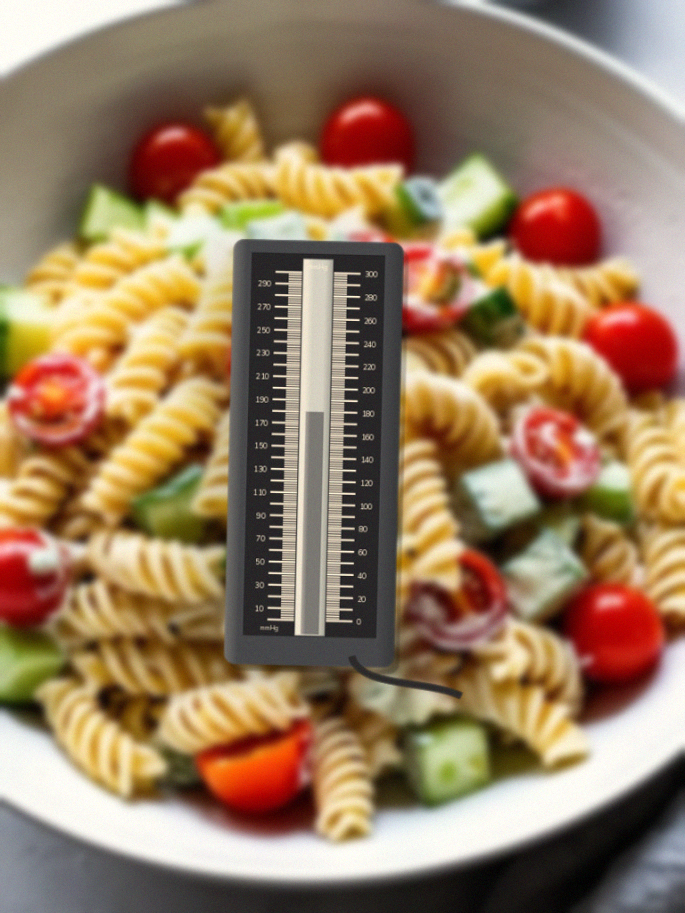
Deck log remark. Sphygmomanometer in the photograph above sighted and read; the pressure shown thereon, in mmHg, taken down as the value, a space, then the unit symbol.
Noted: 180 mmHg
